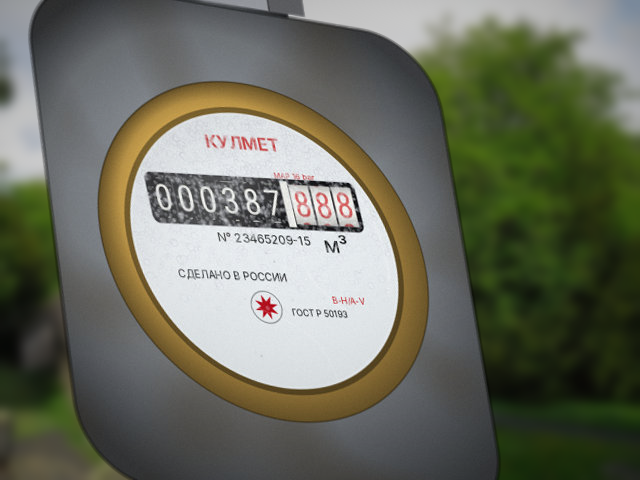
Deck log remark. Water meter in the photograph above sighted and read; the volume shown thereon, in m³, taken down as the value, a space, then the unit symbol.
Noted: 387.888 m³
